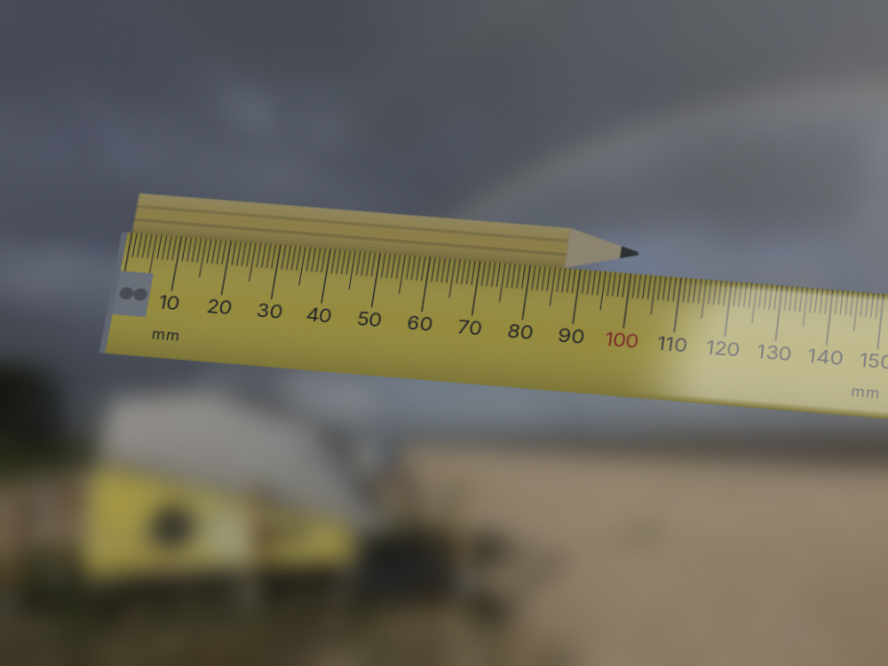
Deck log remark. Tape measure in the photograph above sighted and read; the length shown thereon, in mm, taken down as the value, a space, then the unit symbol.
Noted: 101 mm
